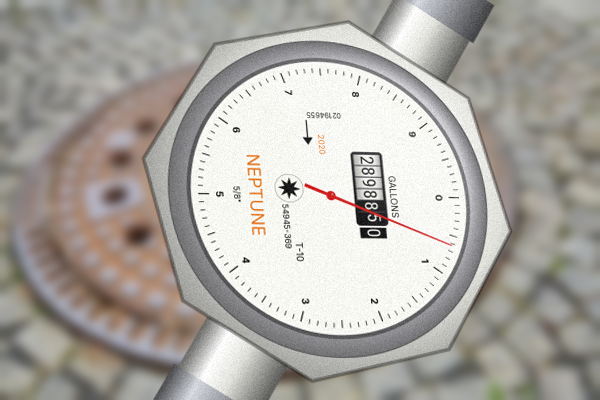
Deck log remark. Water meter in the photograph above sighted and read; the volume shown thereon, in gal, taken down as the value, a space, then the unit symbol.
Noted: 2898850.6 gal
